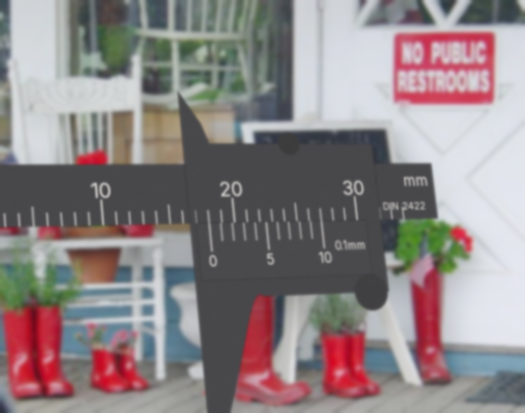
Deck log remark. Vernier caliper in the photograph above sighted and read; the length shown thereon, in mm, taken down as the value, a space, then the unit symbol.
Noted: 18.0 mm
